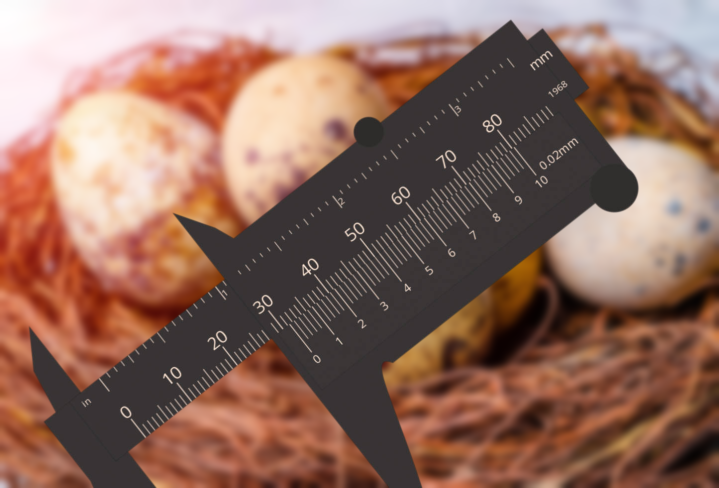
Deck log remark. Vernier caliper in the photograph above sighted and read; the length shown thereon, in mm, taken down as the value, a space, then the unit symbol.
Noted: 31.4 mm
